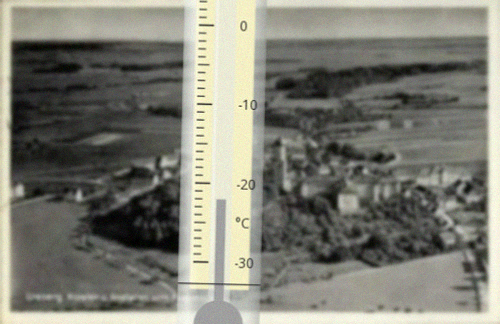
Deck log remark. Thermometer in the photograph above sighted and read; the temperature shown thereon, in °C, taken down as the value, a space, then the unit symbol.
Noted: -22 °C
